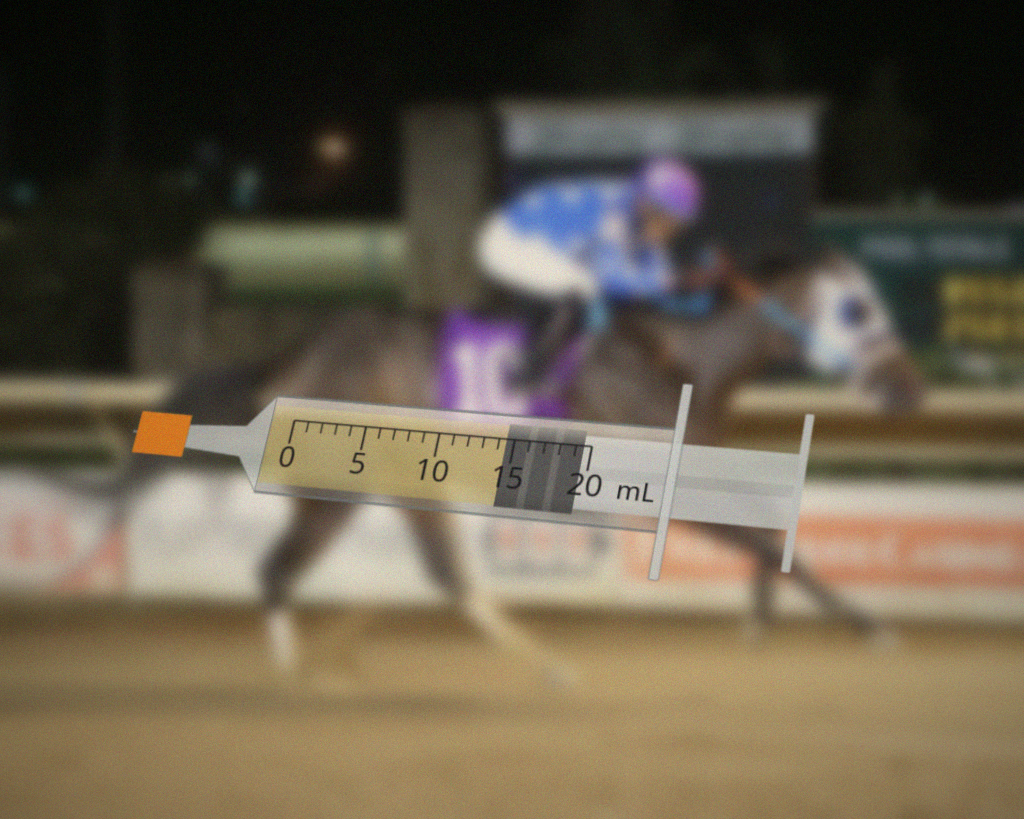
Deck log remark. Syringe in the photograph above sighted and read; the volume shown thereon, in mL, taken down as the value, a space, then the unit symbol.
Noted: 14.5 mL
